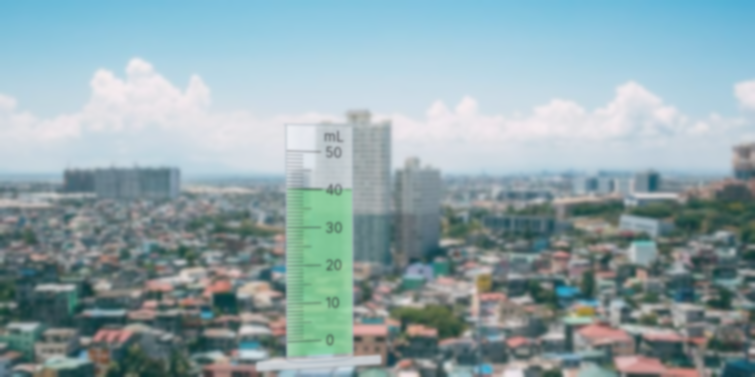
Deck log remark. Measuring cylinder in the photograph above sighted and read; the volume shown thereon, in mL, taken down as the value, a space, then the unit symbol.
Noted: 40 mL
